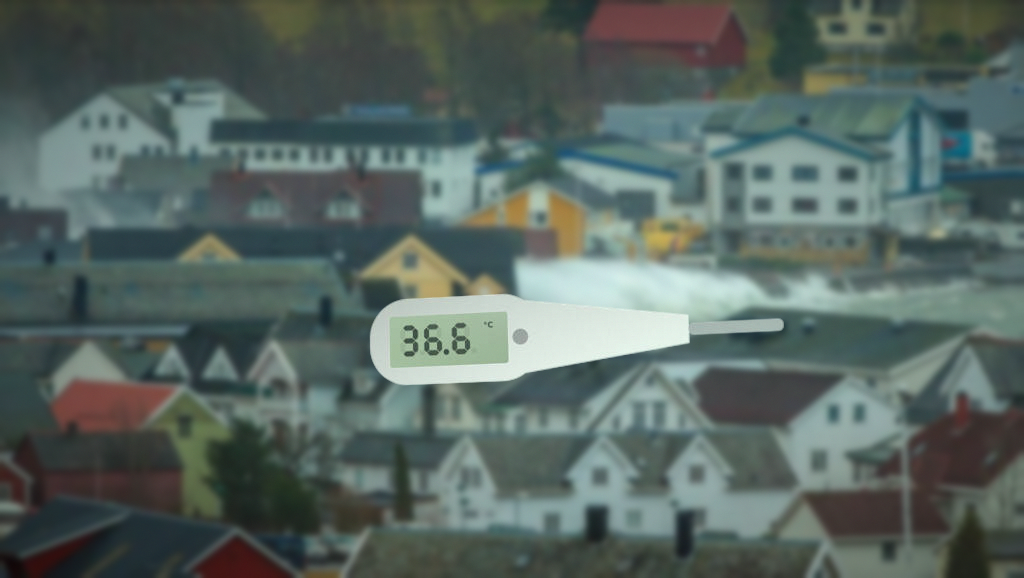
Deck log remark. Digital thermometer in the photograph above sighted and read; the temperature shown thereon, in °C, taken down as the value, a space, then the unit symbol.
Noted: 36.6 °C
